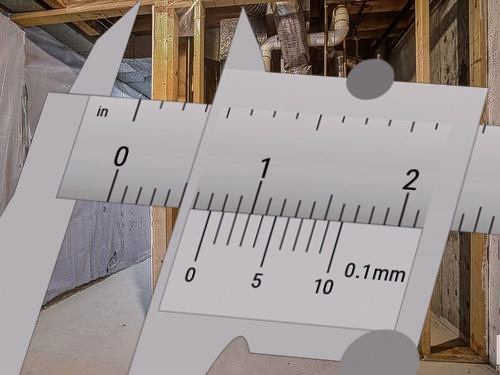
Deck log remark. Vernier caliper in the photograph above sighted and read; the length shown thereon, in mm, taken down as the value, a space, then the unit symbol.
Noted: 7.2 mm
